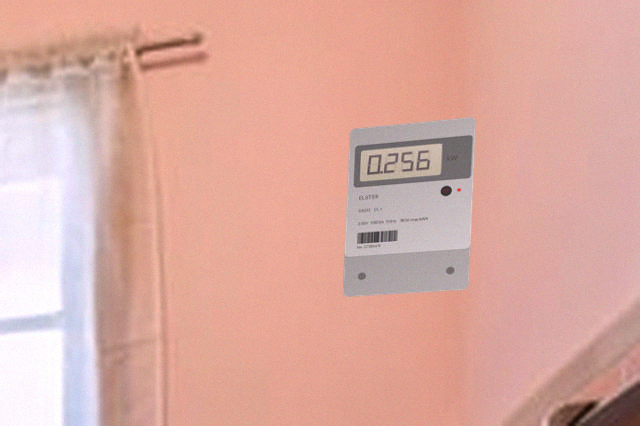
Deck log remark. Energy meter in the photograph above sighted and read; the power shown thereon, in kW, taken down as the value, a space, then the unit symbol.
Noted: 0.256 kW
